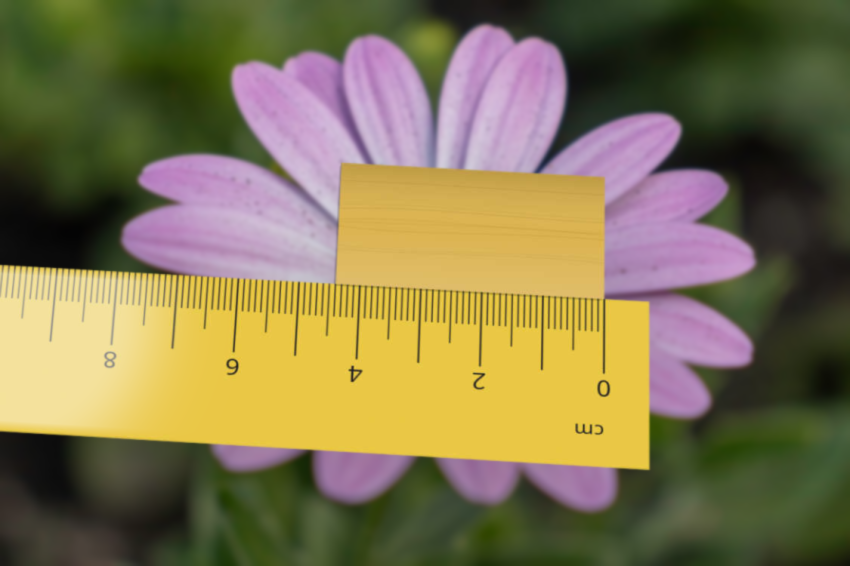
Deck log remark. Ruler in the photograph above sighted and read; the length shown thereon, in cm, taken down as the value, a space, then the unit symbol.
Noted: 4.4 cm
